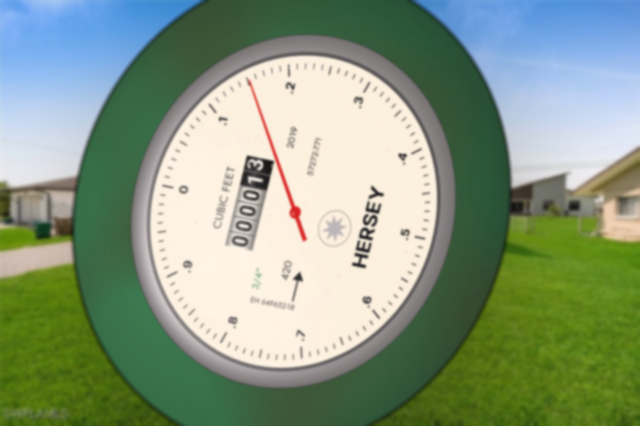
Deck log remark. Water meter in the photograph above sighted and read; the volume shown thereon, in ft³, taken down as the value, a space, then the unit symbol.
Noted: 13.15 ft³
